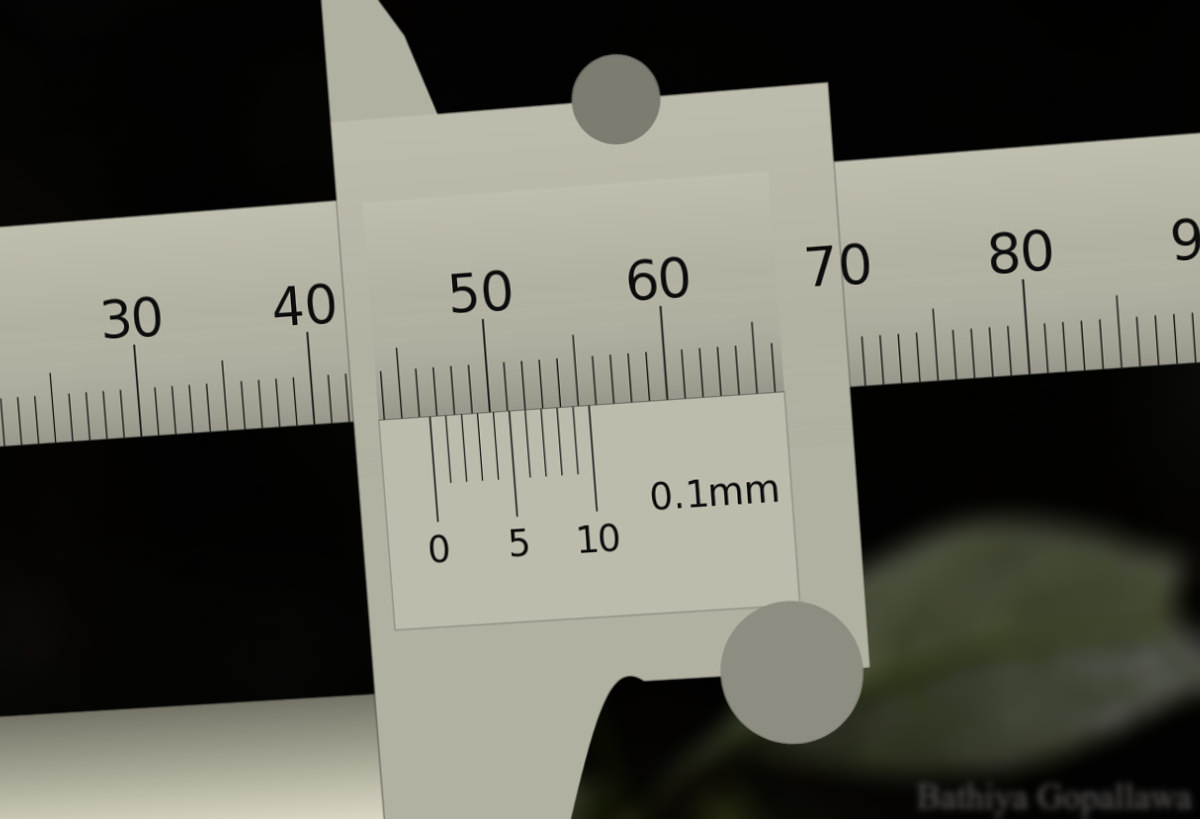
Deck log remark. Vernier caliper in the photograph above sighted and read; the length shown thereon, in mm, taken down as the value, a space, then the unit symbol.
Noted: 46.6 mm
